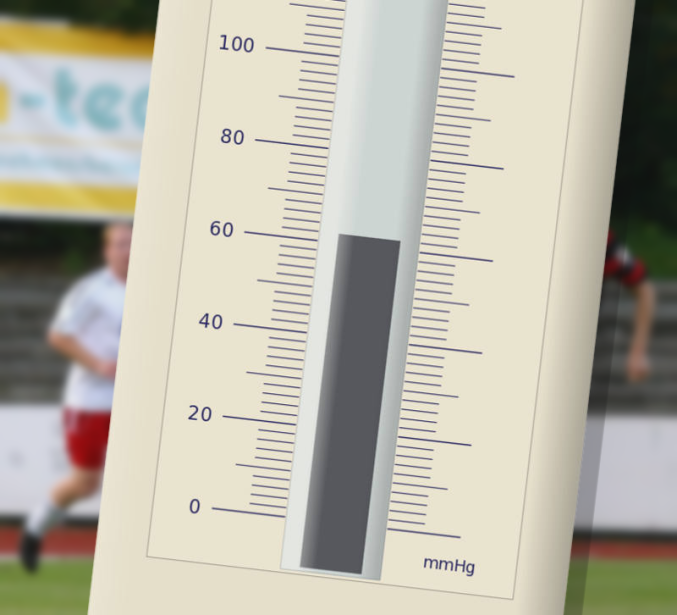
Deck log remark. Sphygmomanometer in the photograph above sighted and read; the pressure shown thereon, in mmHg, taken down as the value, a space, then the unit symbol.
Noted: 62 mmHg
